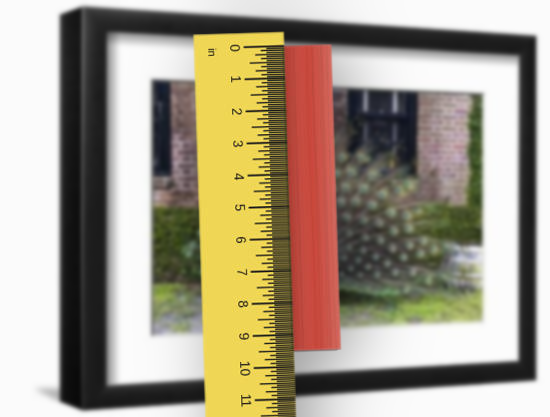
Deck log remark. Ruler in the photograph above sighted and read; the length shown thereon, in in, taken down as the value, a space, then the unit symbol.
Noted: 9.5 in
